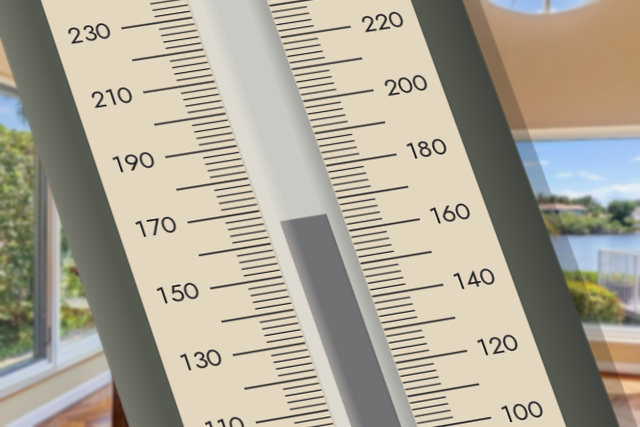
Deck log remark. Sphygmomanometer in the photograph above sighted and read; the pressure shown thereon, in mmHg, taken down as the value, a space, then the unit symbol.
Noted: 166 mmHg
